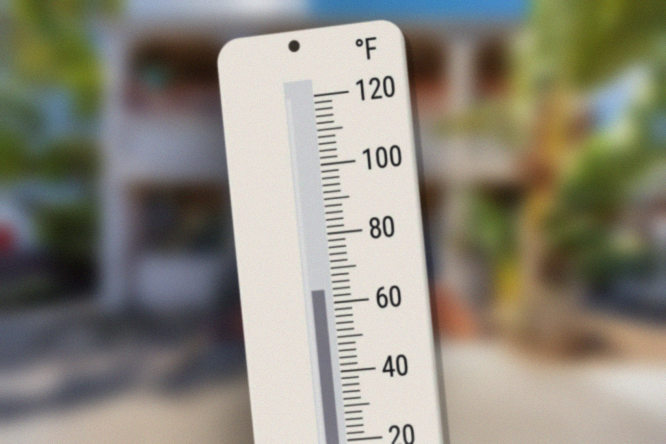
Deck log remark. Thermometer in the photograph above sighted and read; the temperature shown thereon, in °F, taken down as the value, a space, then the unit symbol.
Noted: 64 °F
